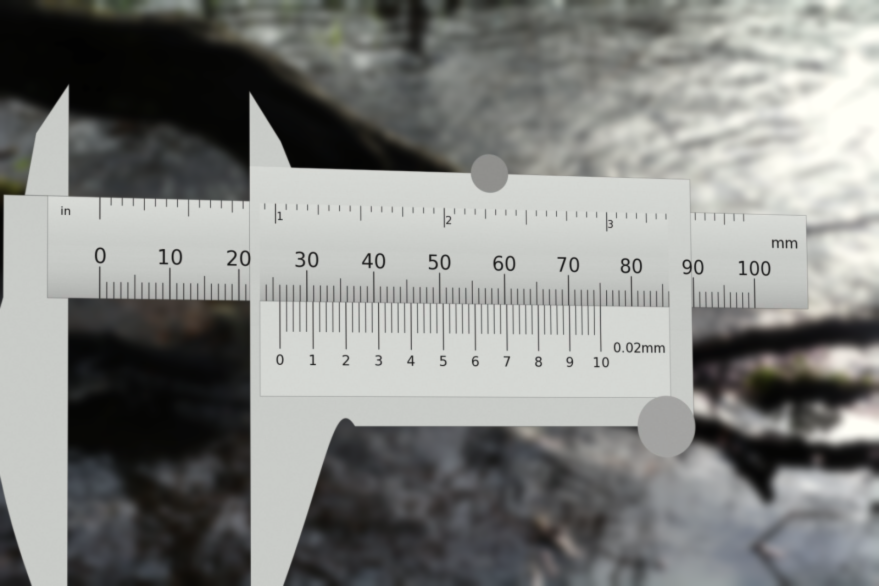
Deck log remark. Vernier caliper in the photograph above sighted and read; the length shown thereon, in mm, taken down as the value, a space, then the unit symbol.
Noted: 26.0 mm
